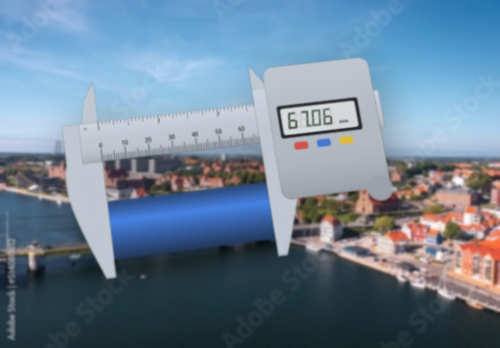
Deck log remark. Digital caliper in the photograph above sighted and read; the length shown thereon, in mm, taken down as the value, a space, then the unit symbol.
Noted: 67.06 mm
